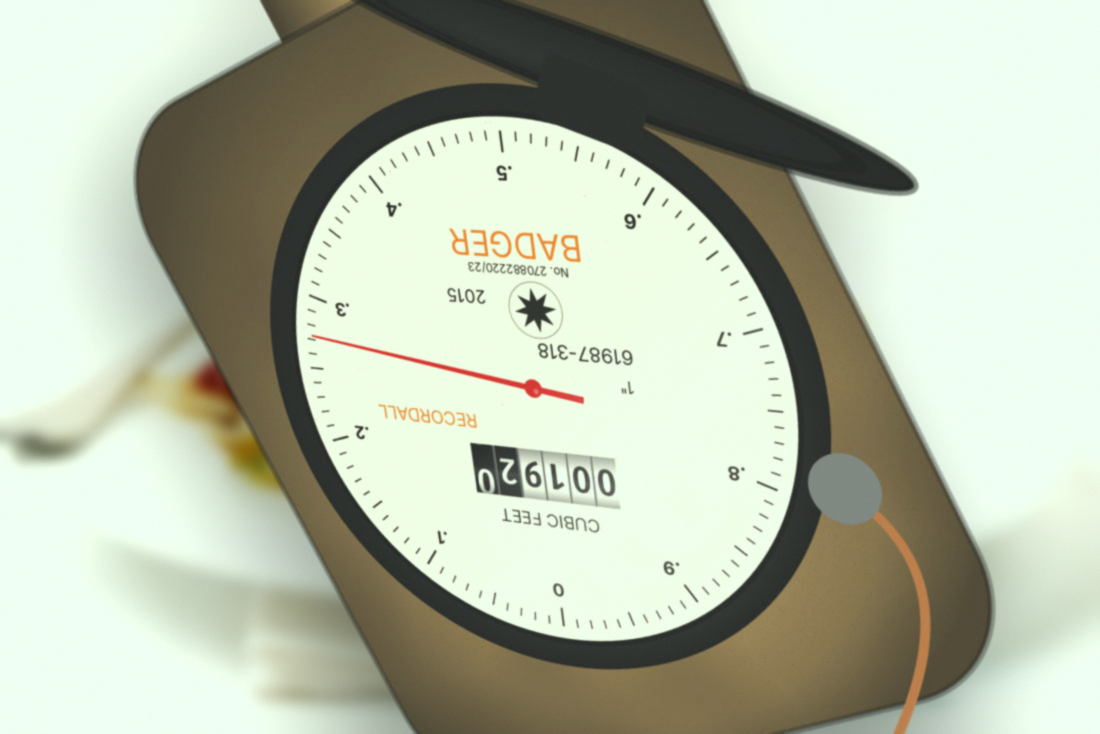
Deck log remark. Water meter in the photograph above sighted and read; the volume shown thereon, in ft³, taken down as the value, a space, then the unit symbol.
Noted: 1920.27 ft³
